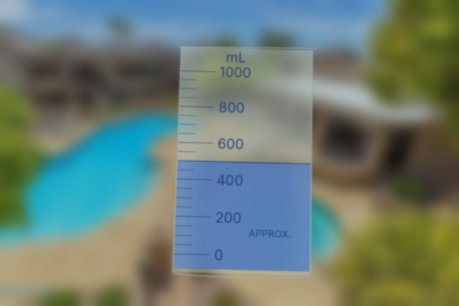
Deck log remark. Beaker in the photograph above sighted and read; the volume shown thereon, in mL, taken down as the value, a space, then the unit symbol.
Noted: 500 mL
